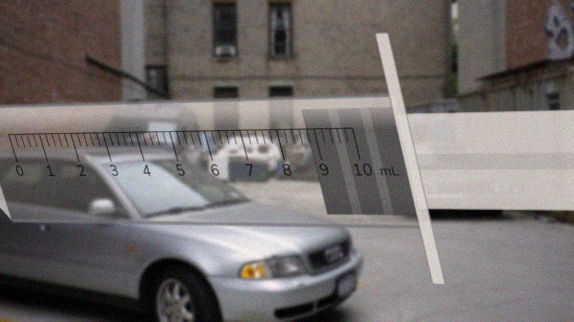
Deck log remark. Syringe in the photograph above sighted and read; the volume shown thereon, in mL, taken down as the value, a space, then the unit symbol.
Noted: 8.8 mL
